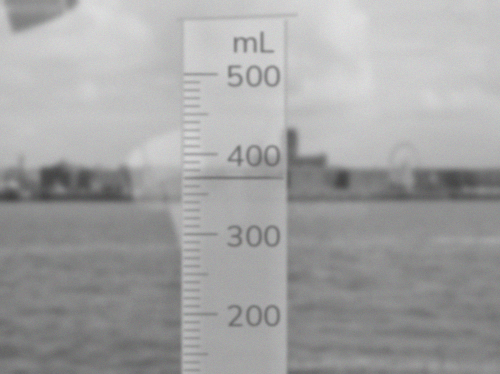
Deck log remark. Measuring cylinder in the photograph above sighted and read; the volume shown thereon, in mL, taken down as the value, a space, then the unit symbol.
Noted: 370 mL
